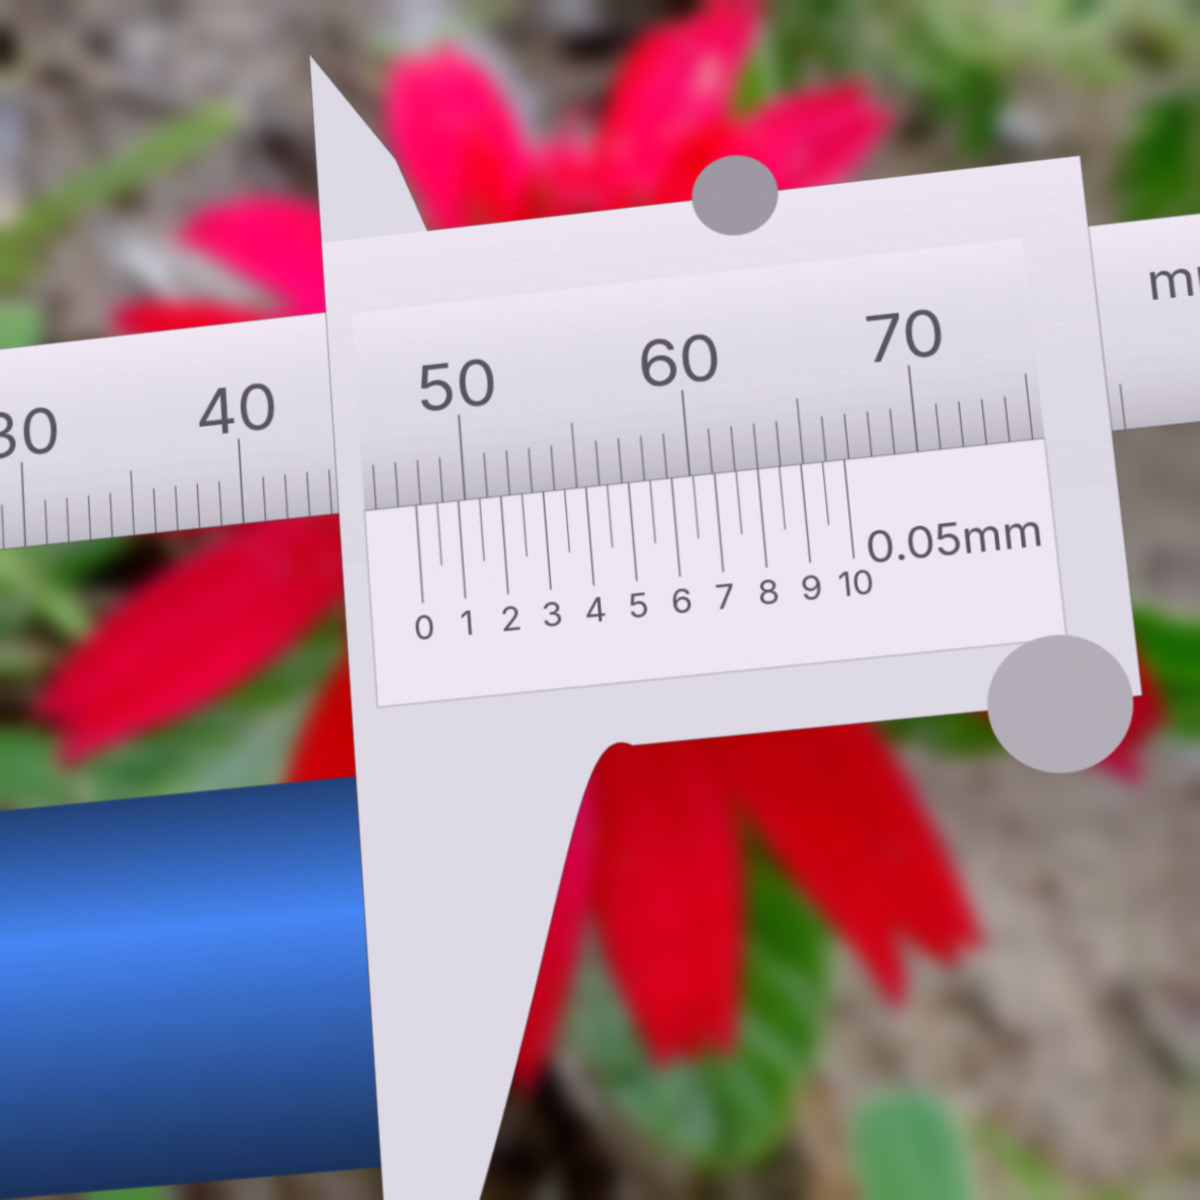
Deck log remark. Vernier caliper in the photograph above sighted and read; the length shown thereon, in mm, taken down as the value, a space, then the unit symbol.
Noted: 47.8 mm
